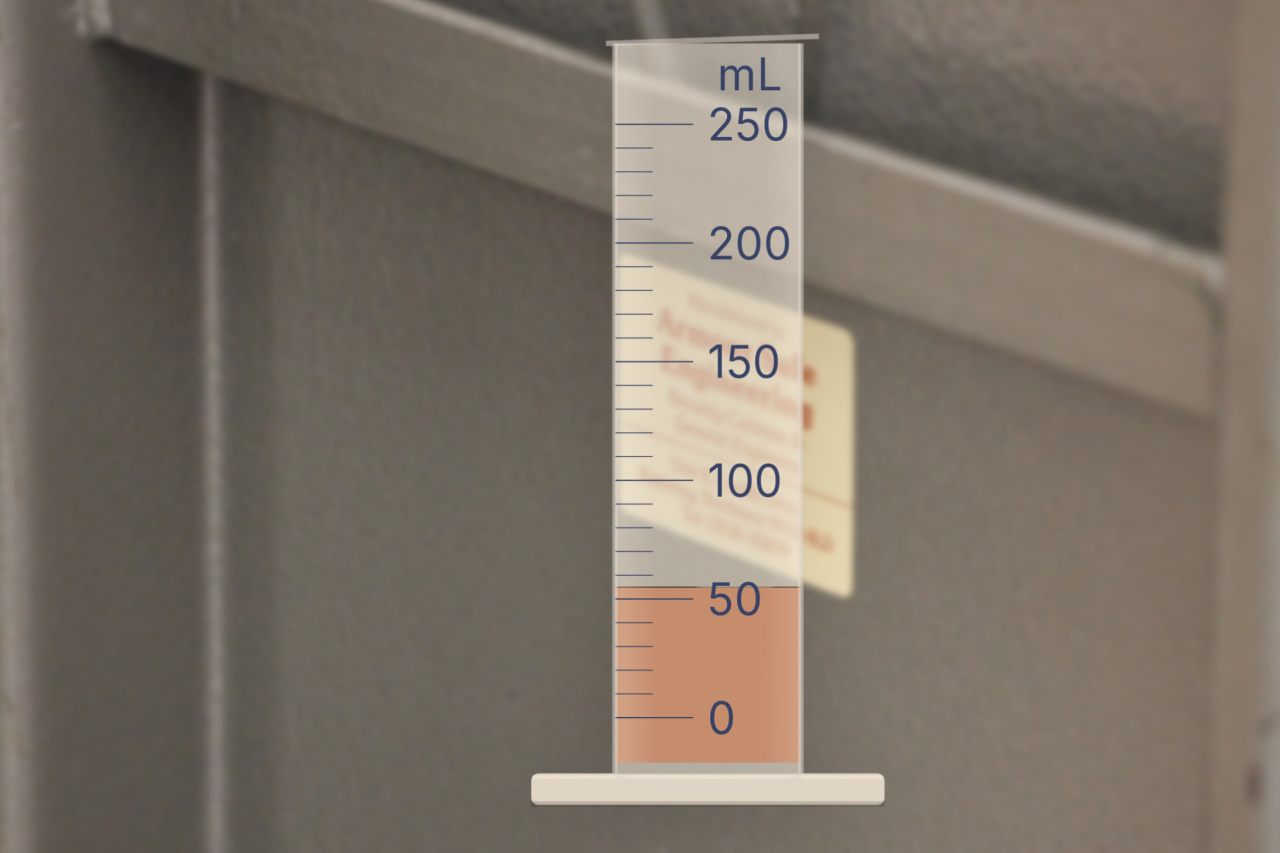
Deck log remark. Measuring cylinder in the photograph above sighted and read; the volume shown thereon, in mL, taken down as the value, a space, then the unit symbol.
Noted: 55 mL
